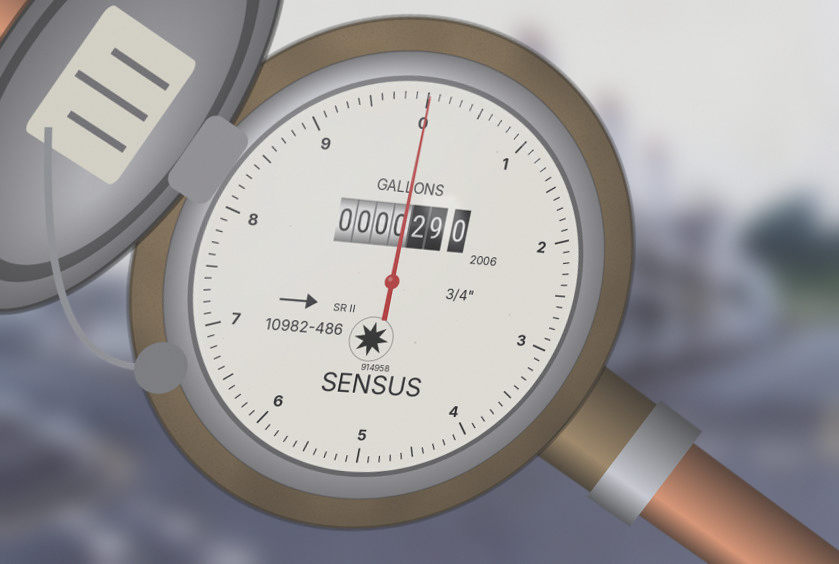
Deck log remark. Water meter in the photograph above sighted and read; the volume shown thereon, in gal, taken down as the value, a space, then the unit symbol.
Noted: 290.0 gal
